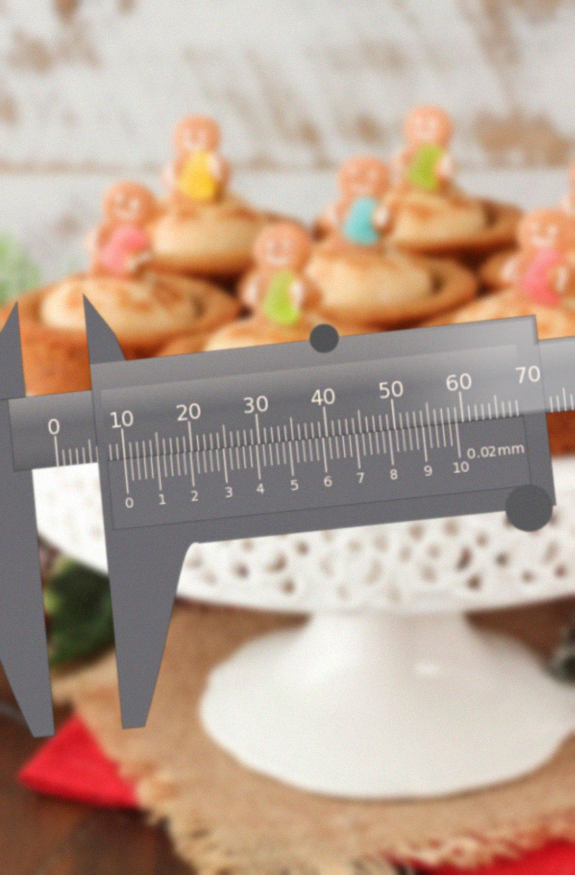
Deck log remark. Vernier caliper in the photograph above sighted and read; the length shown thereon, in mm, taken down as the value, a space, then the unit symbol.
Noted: 10.0 mm
